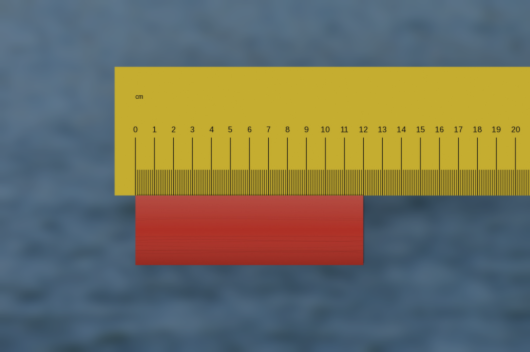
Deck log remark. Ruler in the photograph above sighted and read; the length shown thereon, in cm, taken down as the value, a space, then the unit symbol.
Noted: 12 cm
